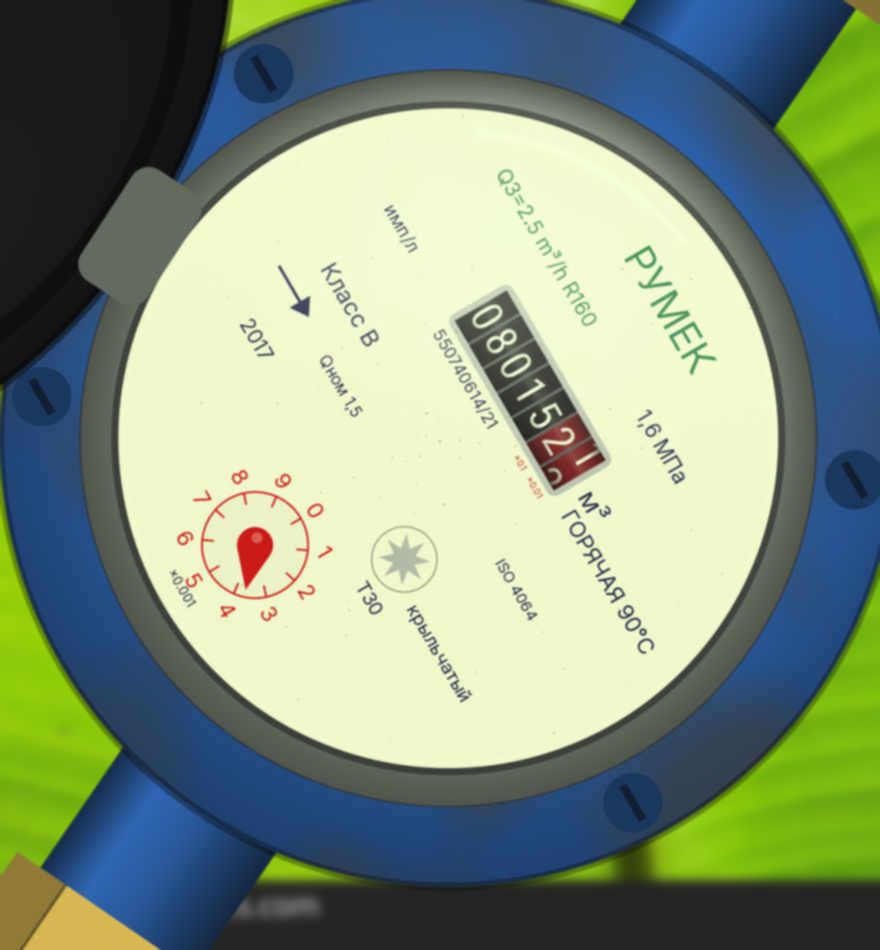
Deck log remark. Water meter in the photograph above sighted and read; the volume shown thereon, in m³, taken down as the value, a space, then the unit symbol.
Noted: 8015.213 m³
